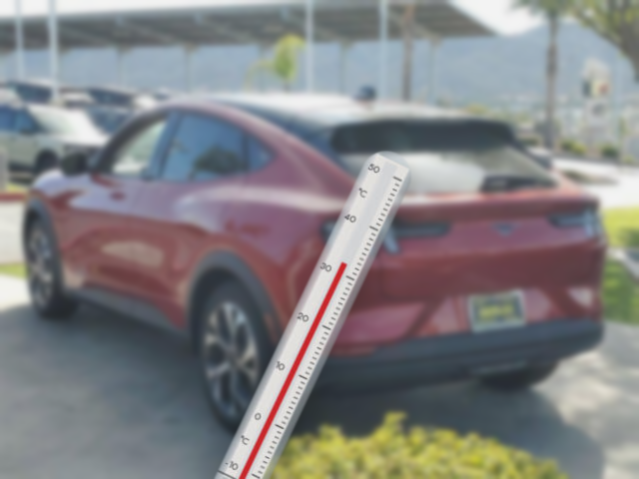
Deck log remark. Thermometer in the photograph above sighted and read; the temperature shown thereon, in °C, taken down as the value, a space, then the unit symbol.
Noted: 32 °C
